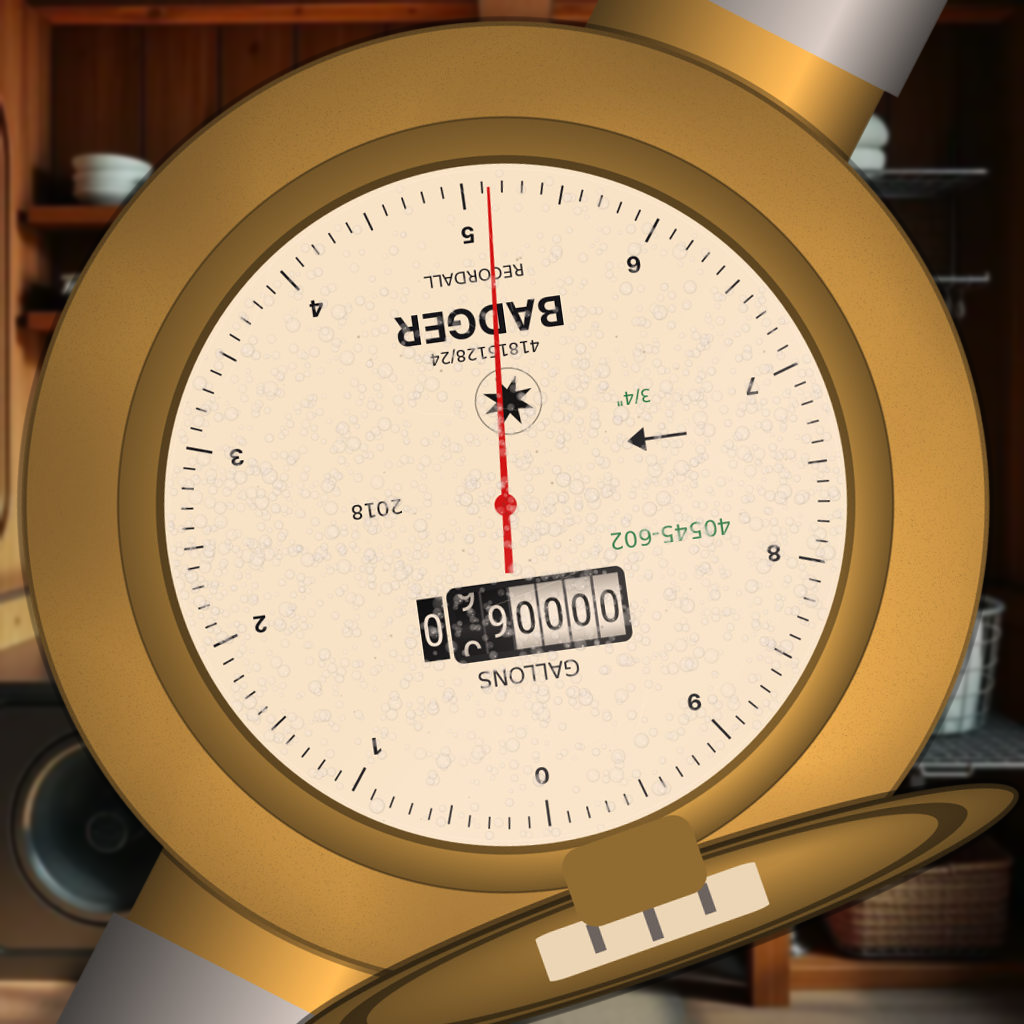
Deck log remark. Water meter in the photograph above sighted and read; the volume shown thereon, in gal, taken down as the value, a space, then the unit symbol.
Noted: 655.1 gal
